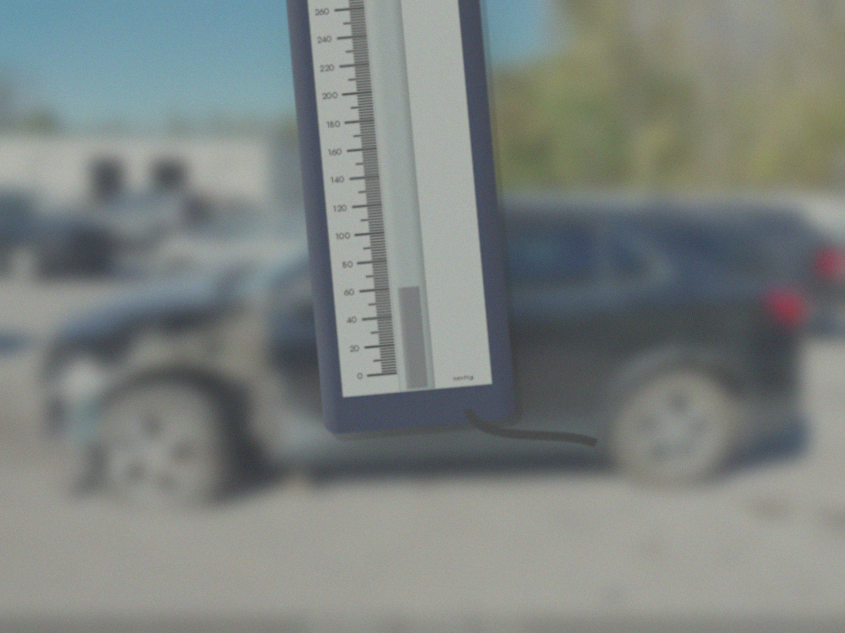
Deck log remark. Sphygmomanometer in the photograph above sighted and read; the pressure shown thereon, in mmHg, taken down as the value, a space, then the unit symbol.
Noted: 60 mmHg
